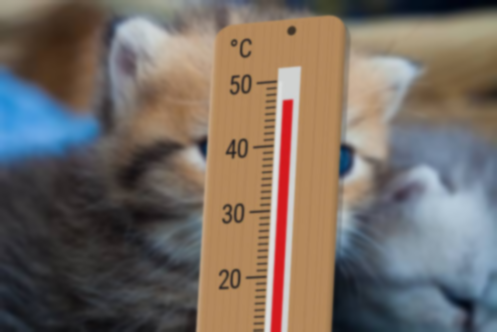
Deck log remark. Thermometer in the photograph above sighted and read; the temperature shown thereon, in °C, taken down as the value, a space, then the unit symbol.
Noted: 47 °C
